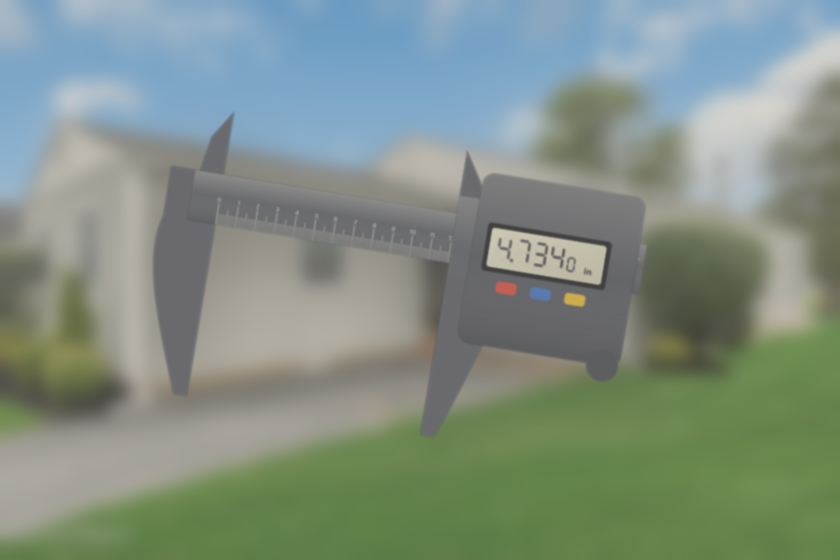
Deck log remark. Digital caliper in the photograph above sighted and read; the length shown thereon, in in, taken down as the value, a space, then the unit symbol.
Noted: 4.7340 in
